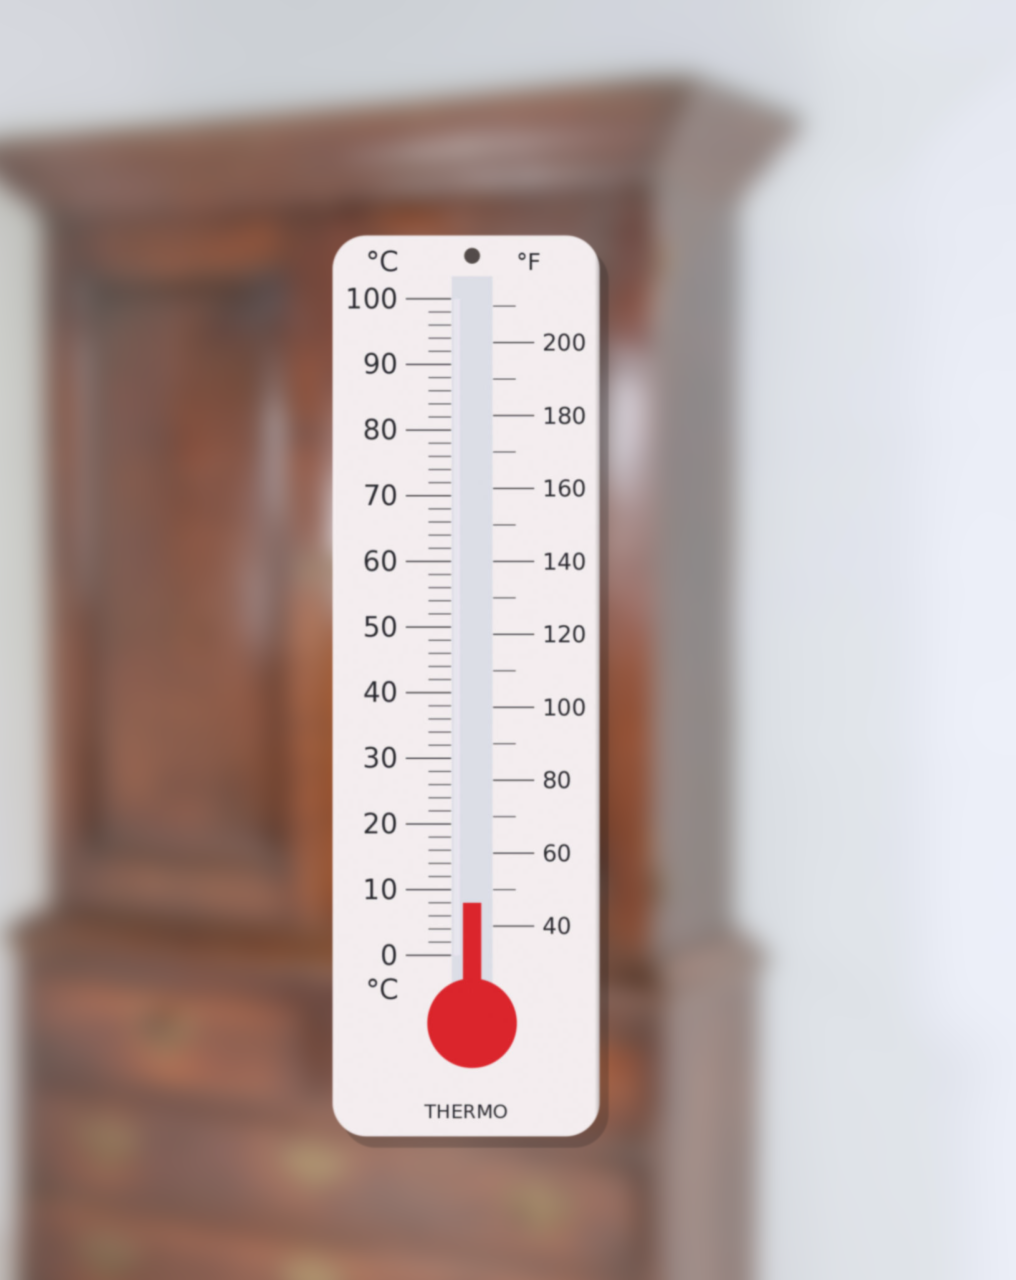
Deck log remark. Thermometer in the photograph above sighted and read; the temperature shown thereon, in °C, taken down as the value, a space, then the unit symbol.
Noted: 8 °C
